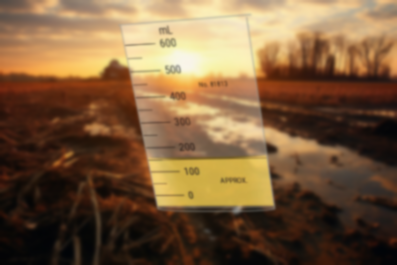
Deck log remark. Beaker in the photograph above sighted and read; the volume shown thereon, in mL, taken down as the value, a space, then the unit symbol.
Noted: 150 mL
